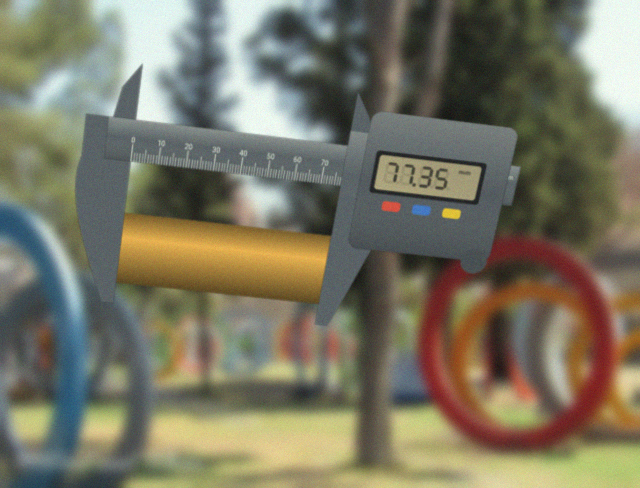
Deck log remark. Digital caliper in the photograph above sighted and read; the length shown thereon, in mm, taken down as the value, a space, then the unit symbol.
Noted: 77.35 mm
